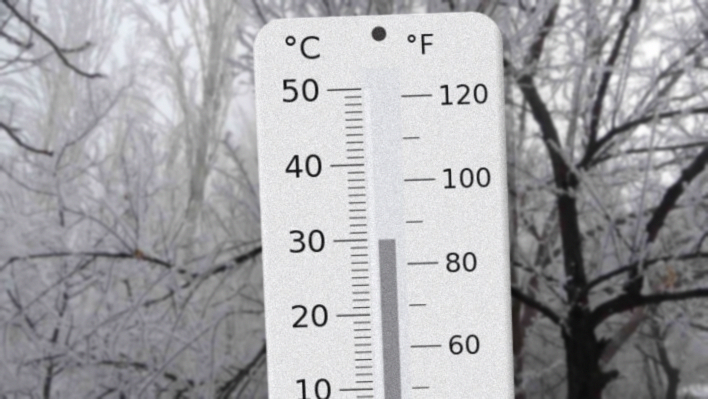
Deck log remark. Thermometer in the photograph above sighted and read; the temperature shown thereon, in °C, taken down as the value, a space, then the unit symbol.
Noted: 30 °C
